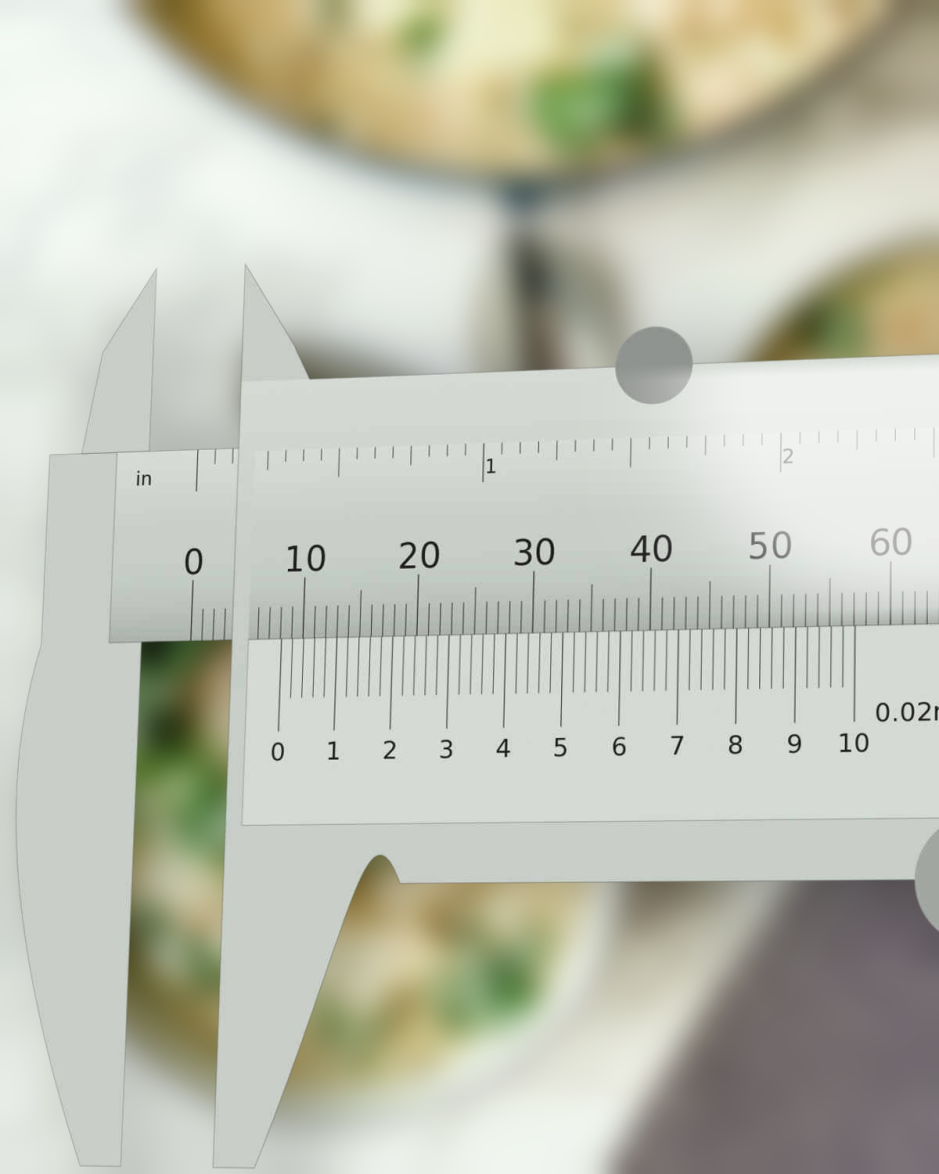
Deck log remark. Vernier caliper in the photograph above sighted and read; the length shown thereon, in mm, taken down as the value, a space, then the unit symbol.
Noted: 8.1 mm
